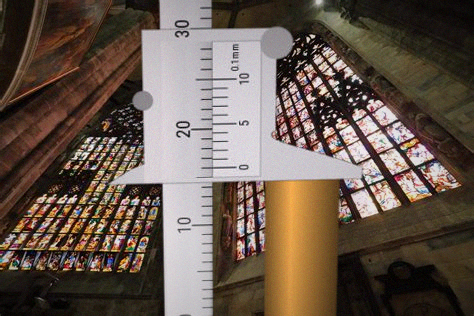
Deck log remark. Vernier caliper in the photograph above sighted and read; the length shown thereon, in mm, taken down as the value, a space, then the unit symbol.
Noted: 16.0 mm
